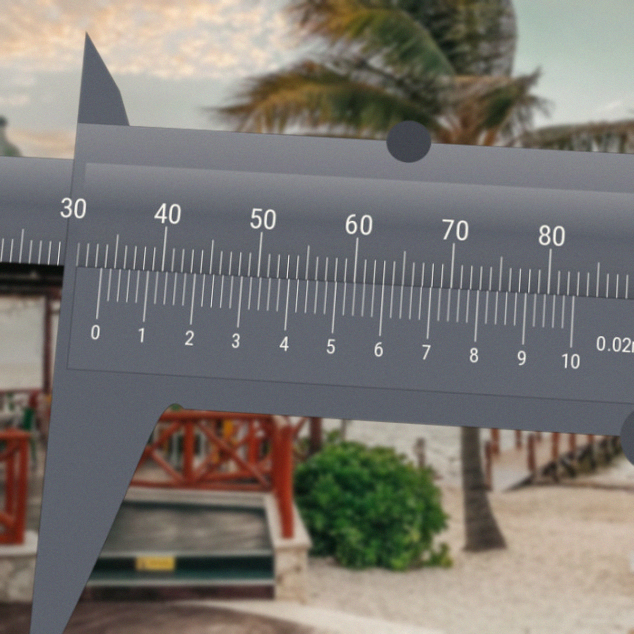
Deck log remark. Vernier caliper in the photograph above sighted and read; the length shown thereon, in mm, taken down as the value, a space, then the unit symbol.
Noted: 33.6 mm
